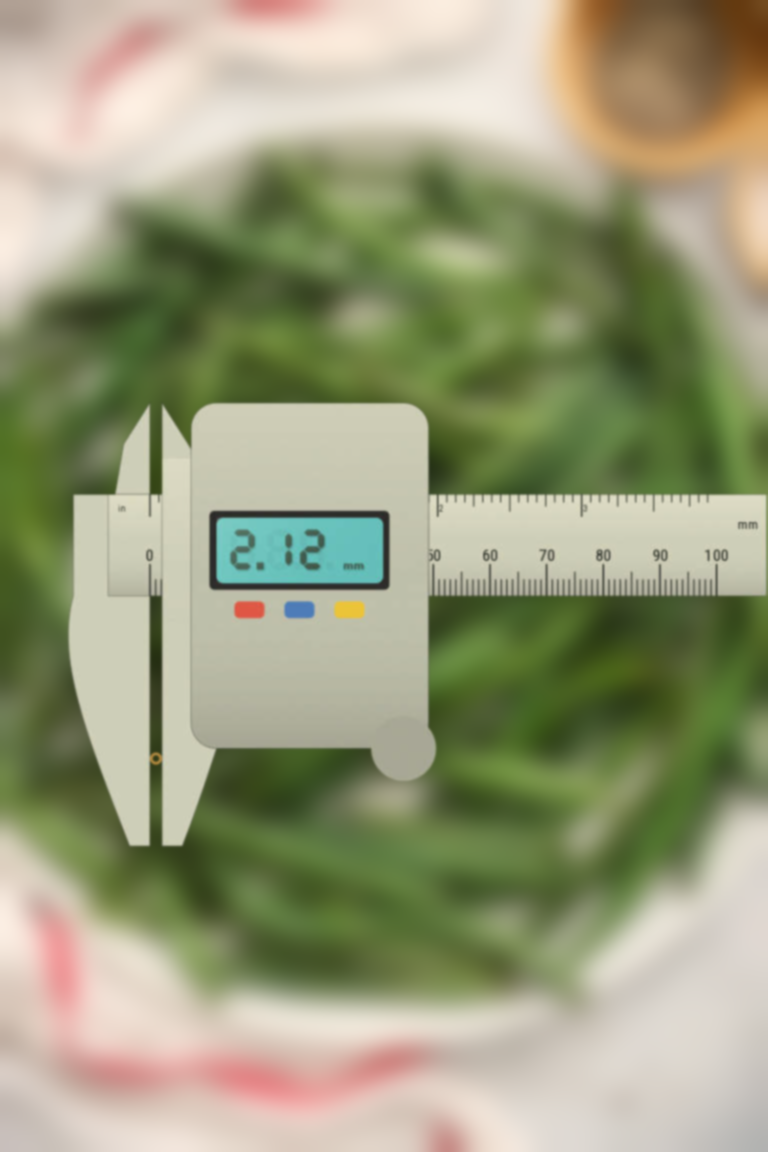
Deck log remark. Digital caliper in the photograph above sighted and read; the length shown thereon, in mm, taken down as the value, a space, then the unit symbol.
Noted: 2.12 mm
